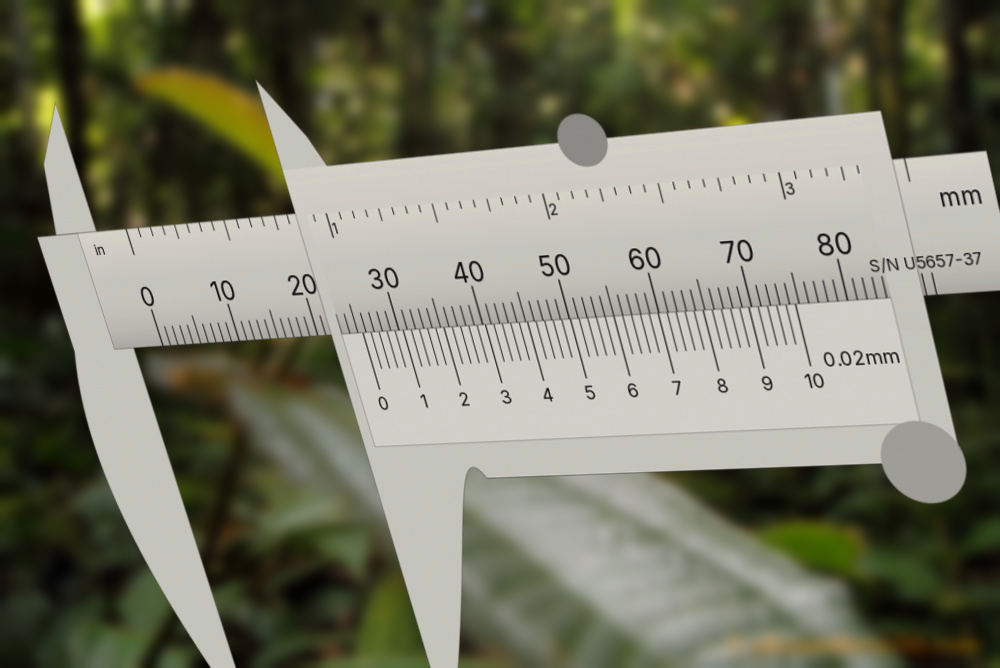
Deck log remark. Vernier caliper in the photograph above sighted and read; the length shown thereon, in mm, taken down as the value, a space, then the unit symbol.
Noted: 25.6 mm
